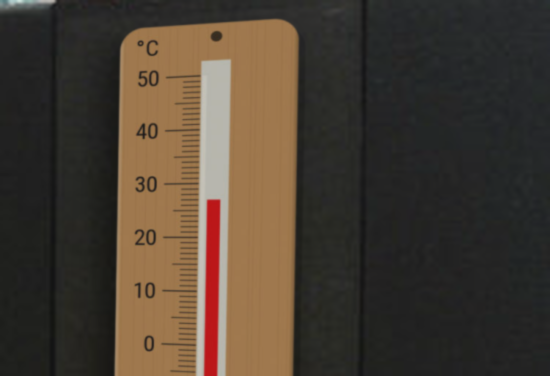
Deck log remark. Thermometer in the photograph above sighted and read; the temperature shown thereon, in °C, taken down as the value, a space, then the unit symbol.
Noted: 27 °C
